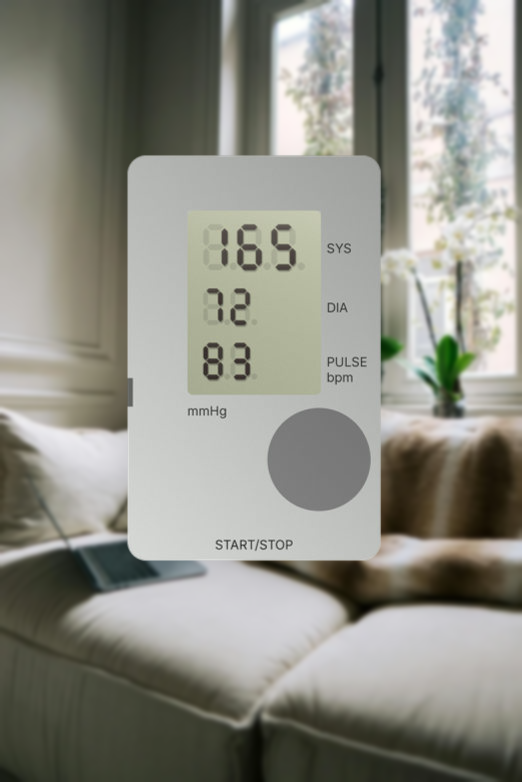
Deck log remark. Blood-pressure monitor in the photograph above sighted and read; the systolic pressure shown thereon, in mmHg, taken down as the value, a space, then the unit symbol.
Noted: 165 mmHg
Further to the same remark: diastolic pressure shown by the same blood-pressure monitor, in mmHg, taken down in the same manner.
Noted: 72 mmHg
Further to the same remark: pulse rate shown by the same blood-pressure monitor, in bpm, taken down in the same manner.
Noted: 83 bpm
